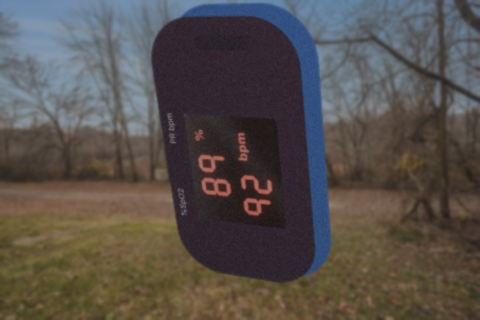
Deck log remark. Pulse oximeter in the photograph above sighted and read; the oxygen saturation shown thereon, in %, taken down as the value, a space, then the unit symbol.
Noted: 89 %
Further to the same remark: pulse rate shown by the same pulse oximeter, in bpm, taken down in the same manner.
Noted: 92 bpm
